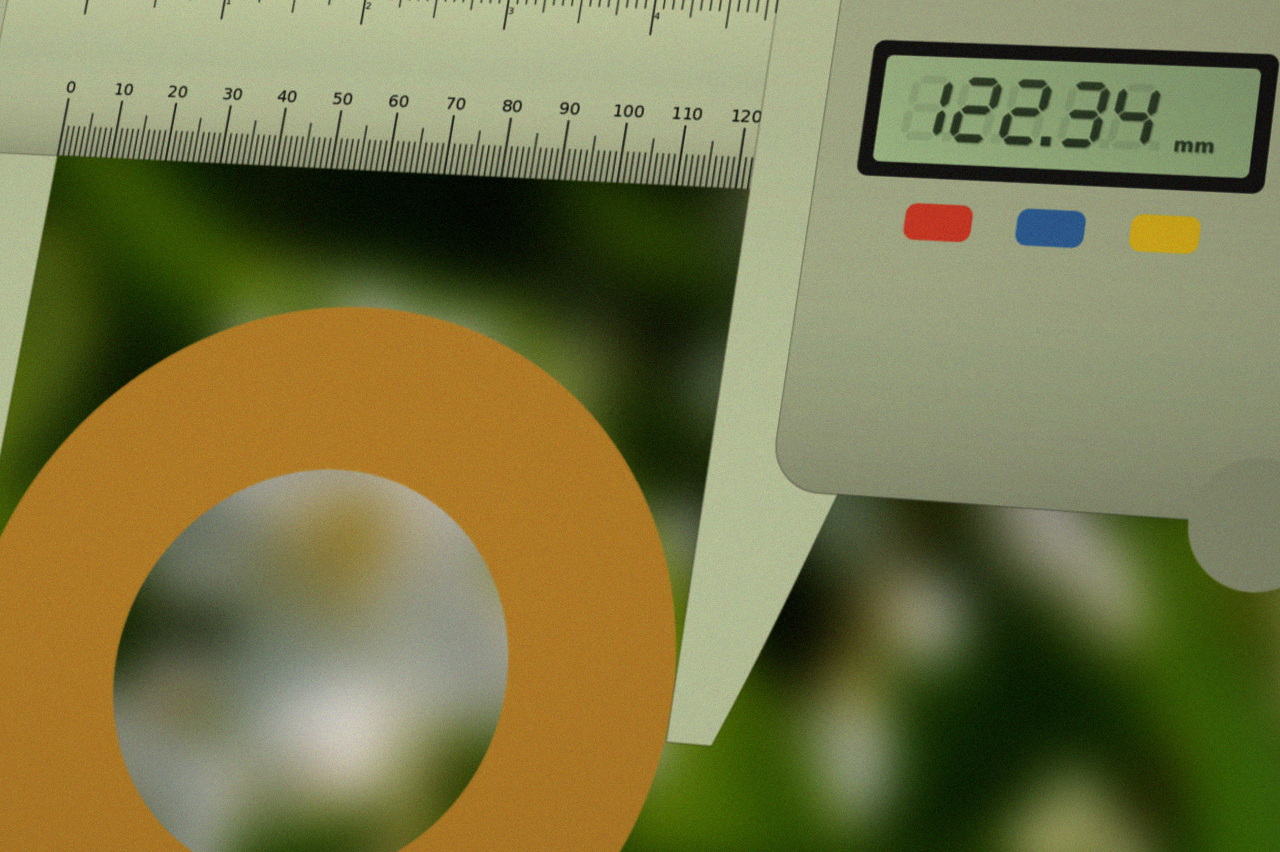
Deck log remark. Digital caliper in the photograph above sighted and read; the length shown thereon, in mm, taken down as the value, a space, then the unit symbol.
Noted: 122.34 mm
